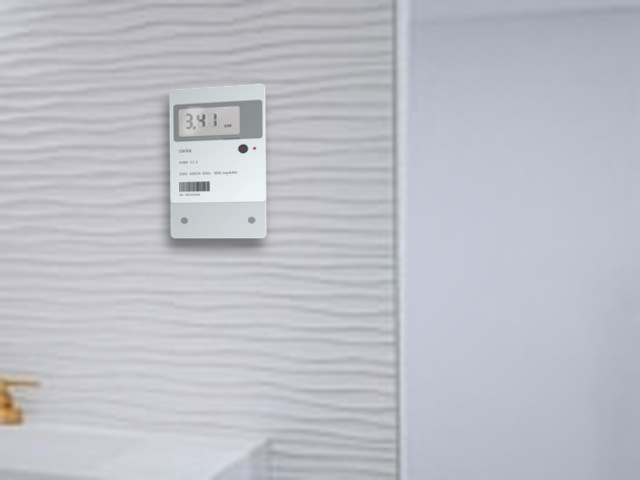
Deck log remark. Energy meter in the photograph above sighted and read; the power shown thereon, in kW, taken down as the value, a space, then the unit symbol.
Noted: 3.41 kW
